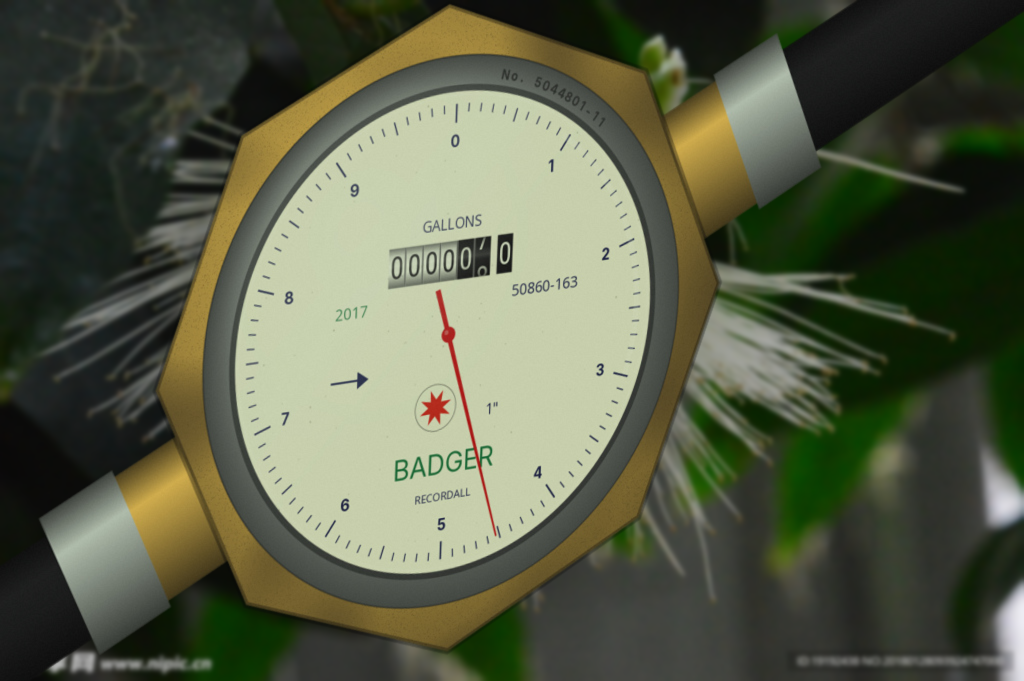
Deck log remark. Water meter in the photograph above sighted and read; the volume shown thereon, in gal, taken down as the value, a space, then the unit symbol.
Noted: 74.5 gal
